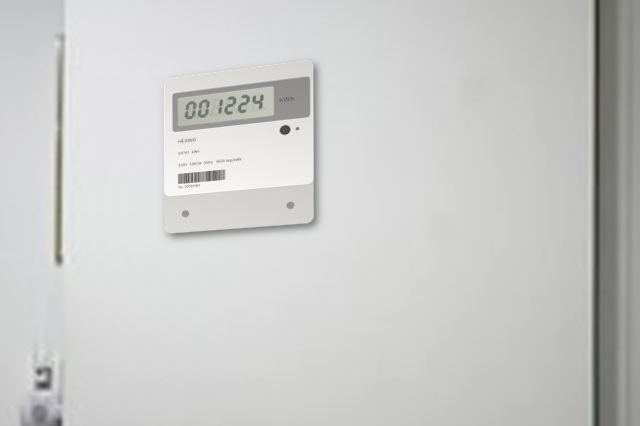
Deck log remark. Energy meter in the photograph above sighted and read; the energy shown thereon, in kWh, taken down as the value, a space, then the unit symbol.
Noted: 1224 kWh
